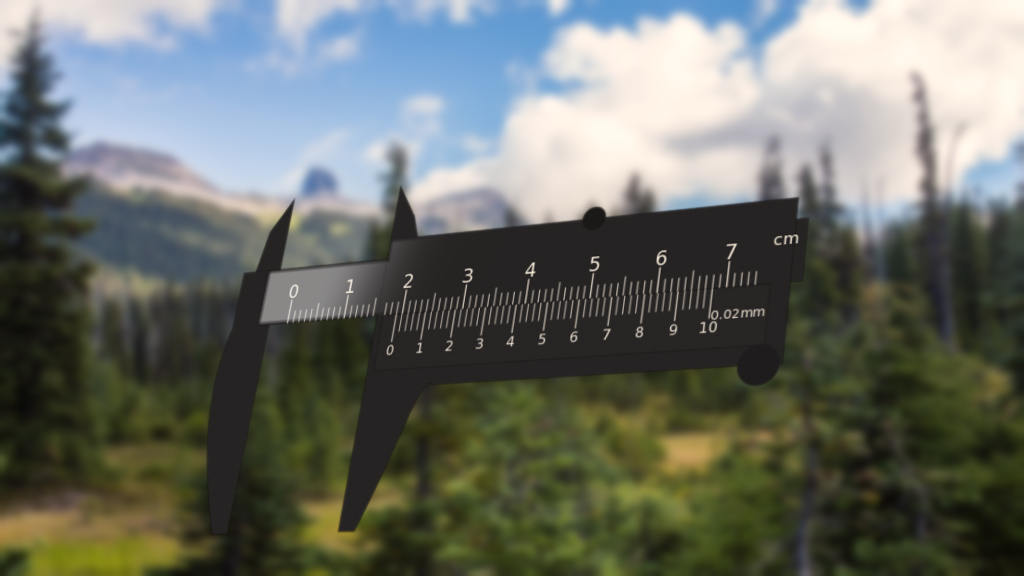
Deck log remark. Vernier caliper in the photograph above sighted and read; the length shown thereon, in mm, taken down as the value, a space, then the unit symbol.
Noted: 19.0 mm
